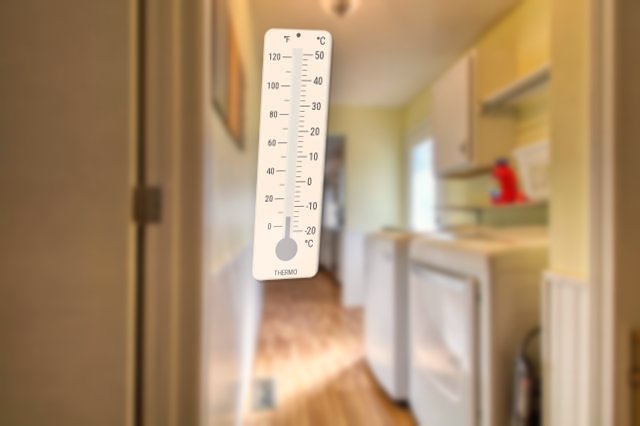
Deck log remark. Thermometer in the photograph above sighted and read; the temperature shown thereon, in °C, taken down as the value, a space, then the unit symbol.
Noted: -14 °C
